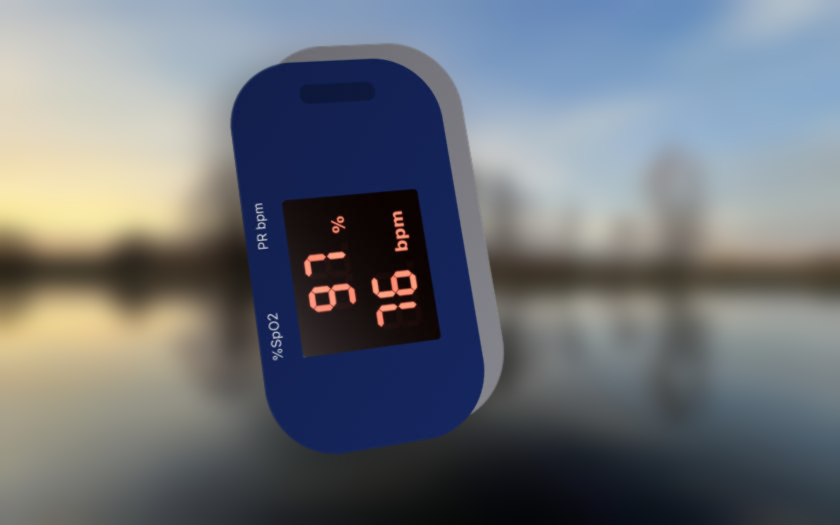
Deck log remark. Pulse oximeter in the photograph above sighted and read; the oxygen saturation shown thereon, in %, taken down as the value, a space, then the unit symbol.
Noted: 97 %
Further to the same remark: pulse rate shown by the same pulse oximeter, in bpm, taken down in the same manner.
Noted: 76 bpm
